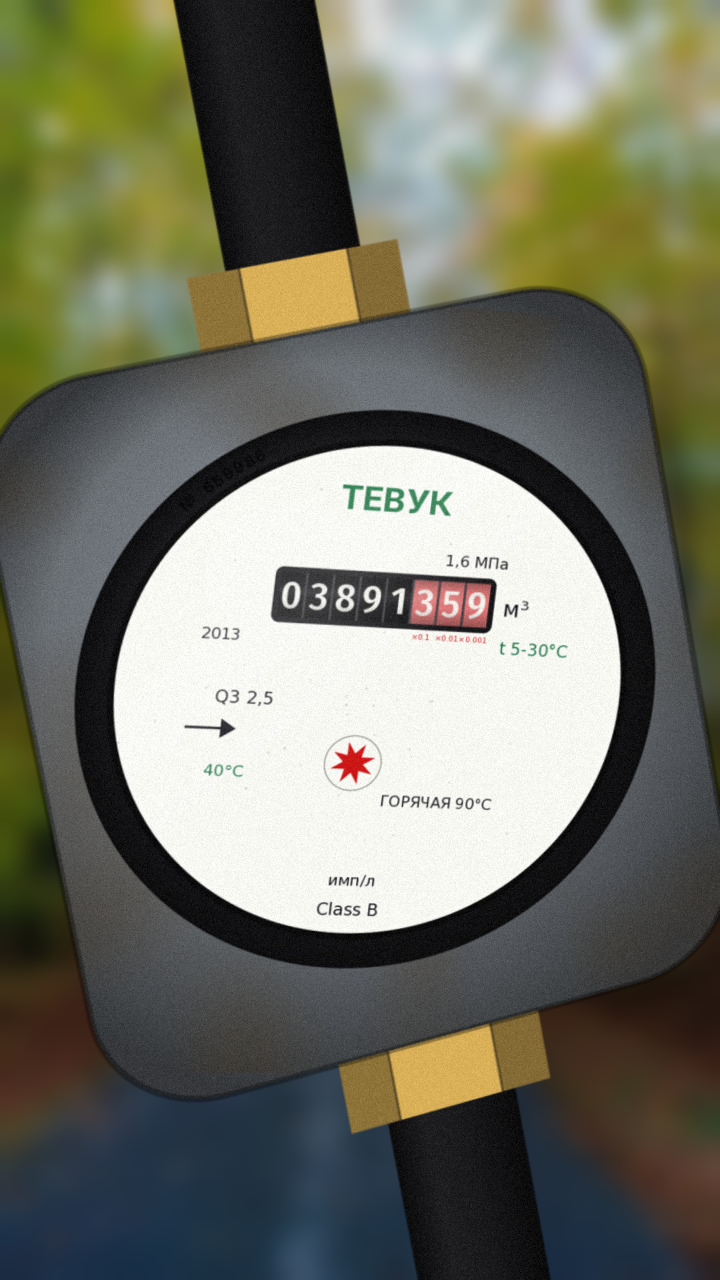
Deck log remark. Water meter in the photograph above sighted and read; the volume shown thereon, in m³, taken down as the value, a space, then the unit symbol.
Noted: 3891.359 m³
